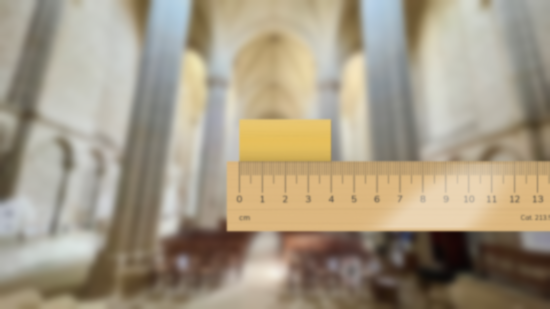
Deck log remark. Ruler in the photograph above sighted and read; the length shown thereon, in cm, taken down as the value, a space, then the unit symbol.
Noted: 4 cm
